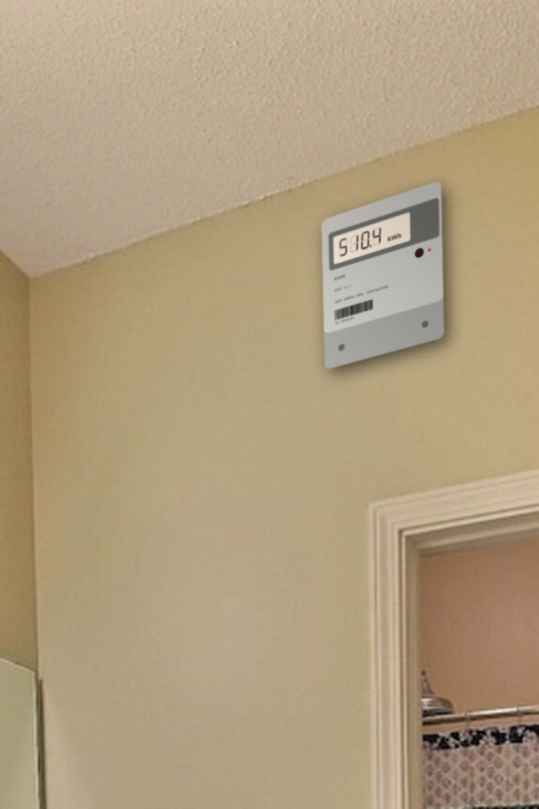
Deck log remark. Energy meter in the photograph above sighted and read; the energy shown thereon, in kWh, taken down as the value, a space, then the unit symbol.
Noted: 510.4 kWh
